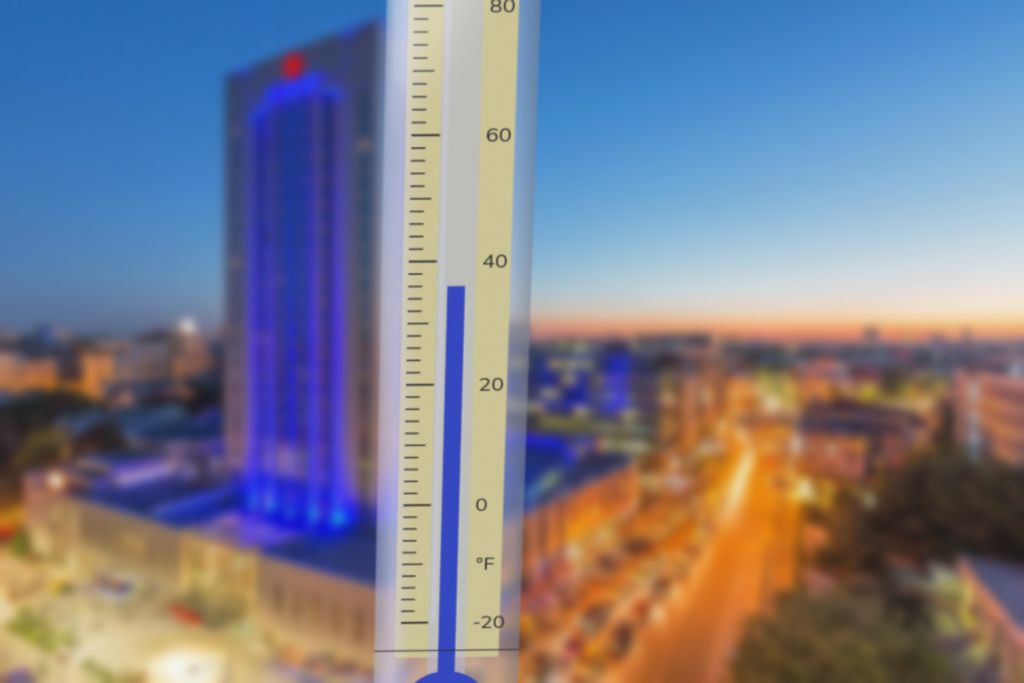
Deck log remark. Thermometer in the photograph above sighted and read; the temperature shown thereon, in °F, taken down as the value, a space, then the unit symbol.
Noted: 36 °F
